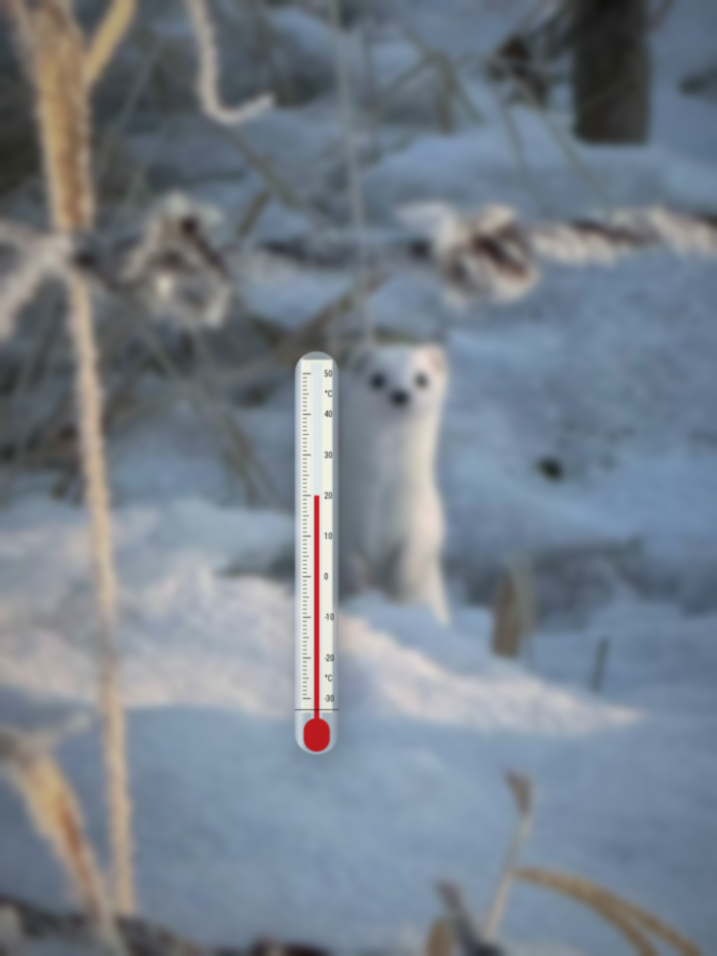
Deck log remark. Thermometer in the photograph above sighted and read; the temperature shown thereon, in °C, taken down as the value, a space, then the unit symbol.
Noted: 20 °C
